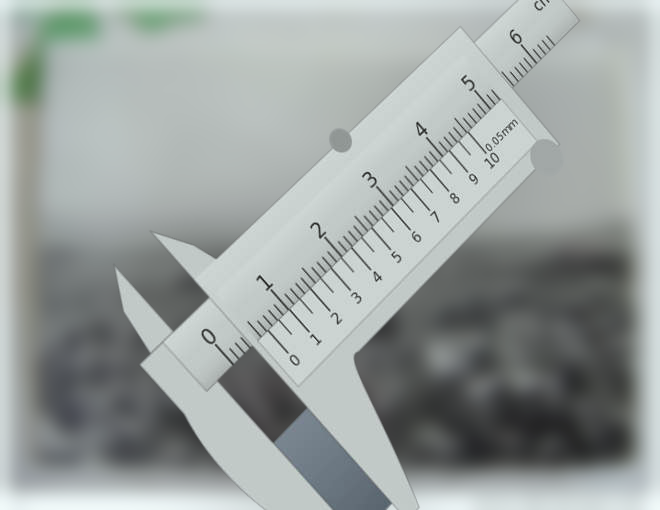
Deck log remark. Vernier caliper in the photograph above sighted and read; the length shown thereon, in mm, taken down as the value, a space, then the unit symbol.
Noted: 6.2 mm
